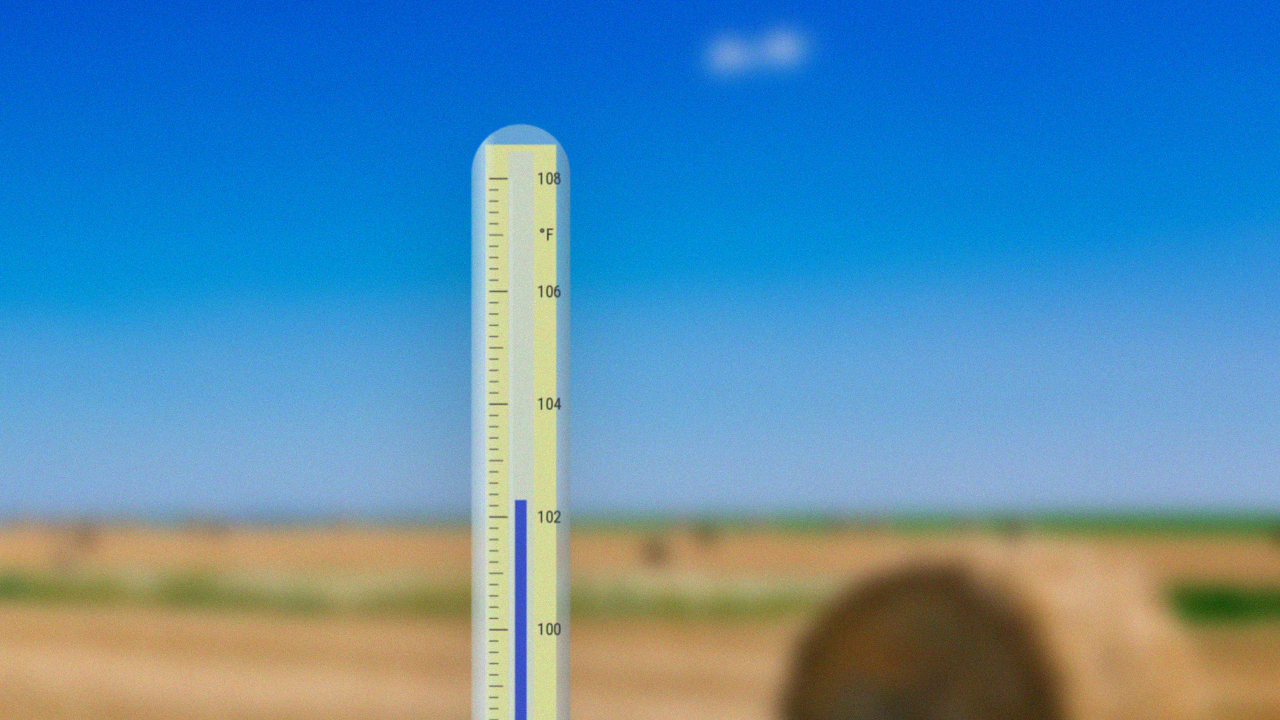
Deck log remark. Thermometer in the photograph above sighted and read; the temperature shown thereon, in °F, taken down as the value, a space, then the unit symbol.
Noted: 102.3 °F
